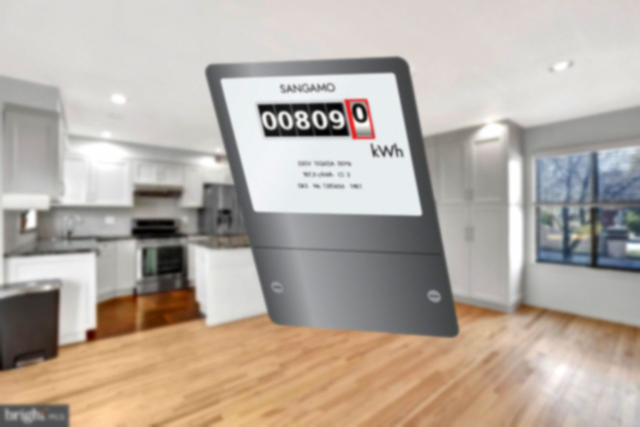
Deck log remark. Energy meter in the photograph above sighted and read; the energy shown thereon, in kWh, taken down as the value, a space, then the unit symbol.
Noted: 809.0 kWh
